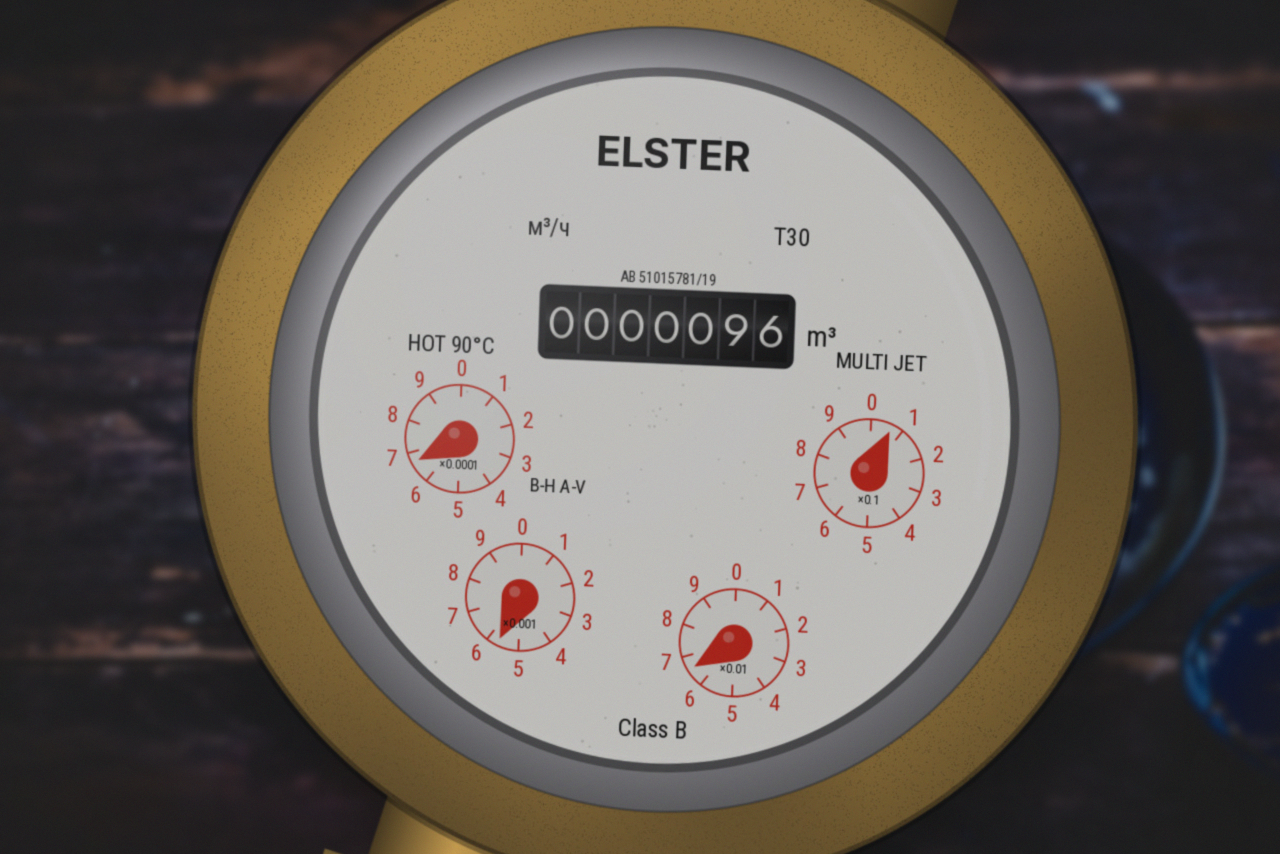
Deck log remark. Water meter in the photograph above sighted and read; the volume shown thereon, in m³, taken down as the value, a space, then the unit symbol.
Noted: 96.0656 m³
